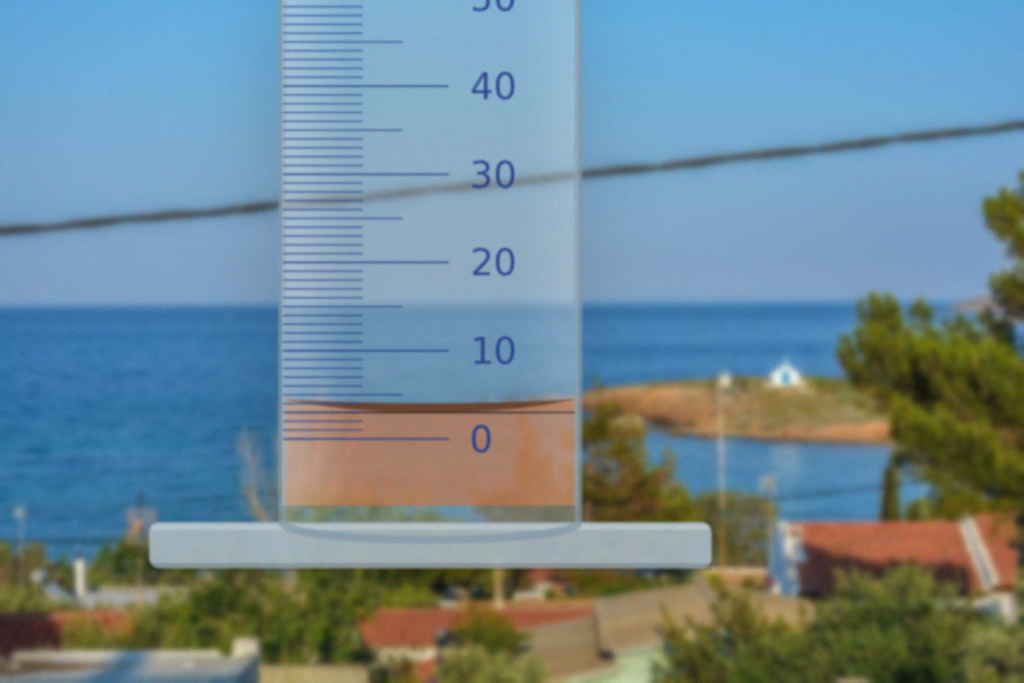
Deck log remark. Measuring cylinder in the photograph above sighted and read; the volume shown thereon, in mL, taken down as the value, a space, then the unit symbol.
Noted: 3 mL
